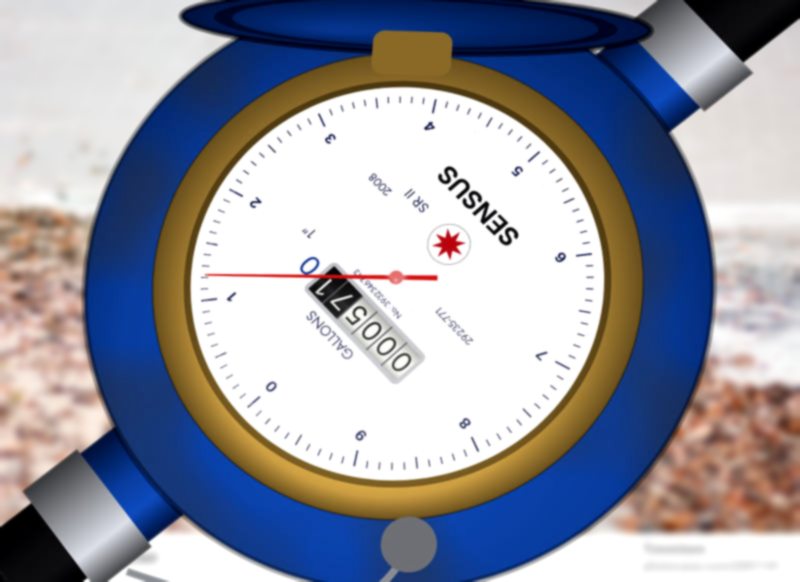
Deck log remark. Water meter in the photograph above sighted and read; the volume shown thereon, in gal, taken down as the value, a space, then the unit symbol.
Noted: 5711.2 gal
